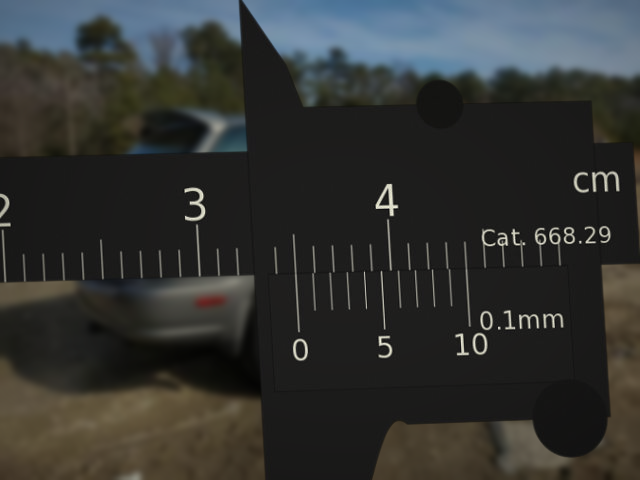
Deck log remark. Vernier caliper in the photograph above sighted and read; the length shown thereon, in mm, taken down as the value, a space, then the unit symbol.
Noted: 35.0 mm
